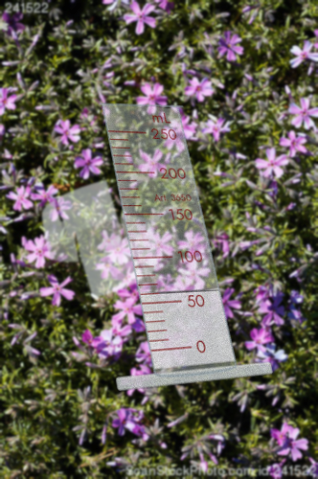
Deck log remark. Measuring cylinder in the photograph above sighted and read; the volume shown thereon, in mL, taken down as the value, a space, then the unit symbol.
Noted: 60 mL
